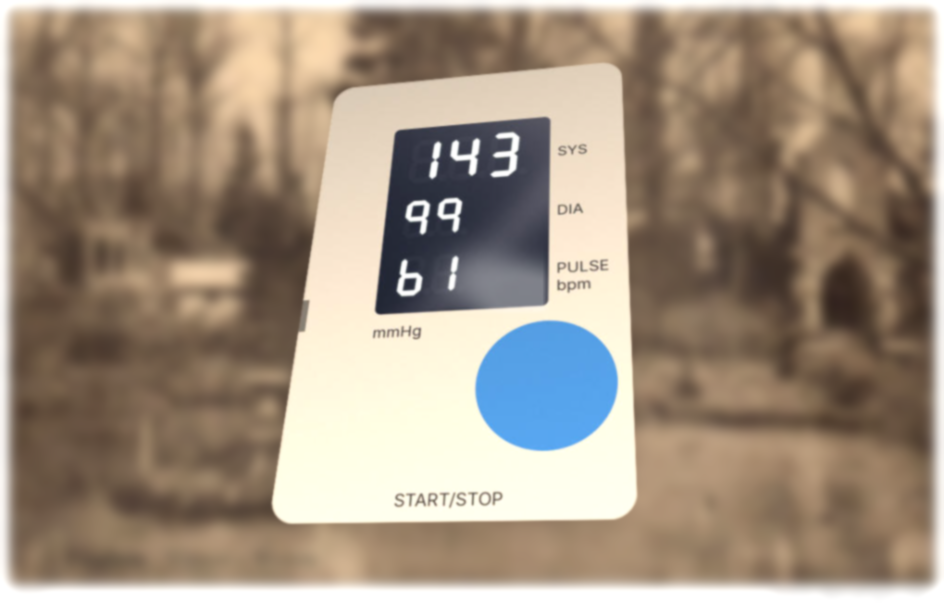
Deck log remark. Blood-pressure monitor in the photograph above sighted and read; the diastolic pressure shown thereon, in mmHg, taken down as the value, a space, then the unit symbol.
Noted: 99 mmHg
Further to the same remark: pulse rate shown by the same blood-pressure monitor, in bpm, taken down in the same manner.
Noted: 61 bpm
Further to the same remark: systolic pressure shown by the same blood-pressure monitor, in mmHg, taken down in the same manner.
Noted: 143 mmHg
